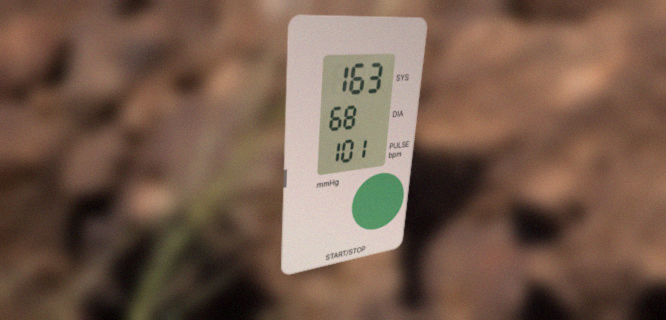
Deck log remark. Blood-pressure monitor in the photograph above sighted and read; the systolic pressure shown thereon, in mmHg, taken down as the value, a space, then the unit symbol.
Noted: 163 mmHg
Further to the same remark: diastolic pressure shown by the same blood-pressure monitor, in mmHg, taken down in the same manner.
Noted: 68 mmHg
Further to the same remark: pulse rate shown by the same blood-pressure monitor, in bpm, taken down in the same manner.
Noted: 101 bpm
